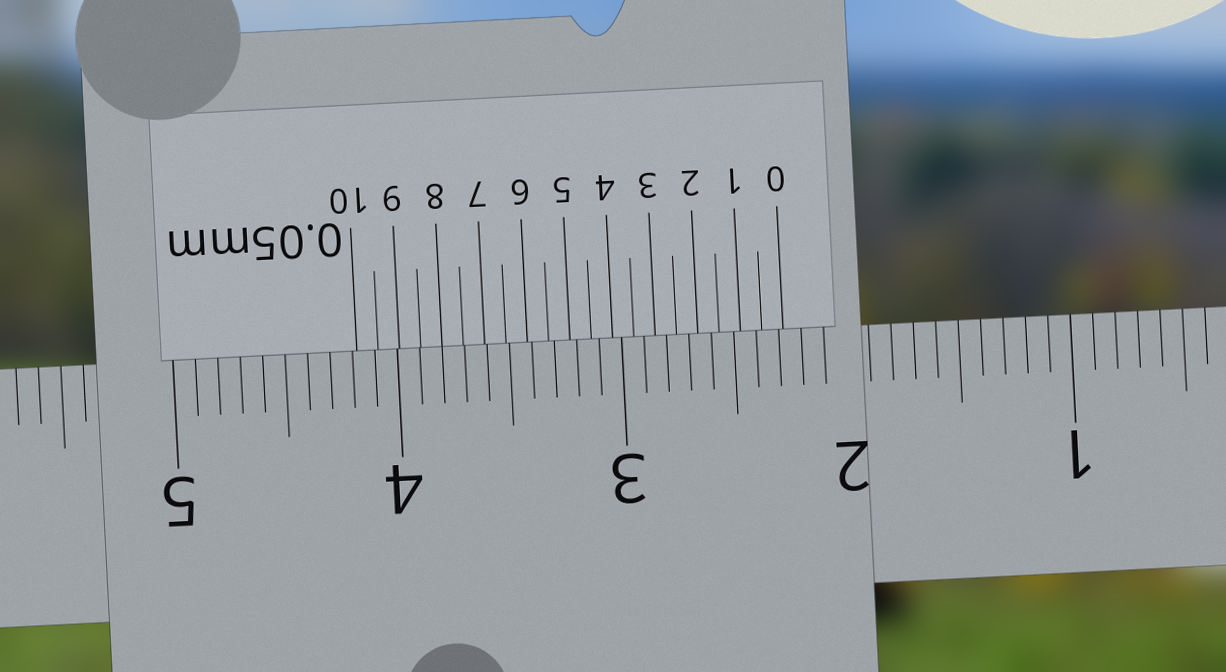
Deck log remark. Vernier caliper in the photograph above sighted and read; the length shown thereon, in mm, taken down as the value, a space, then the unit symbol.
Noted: 22.8 mm
